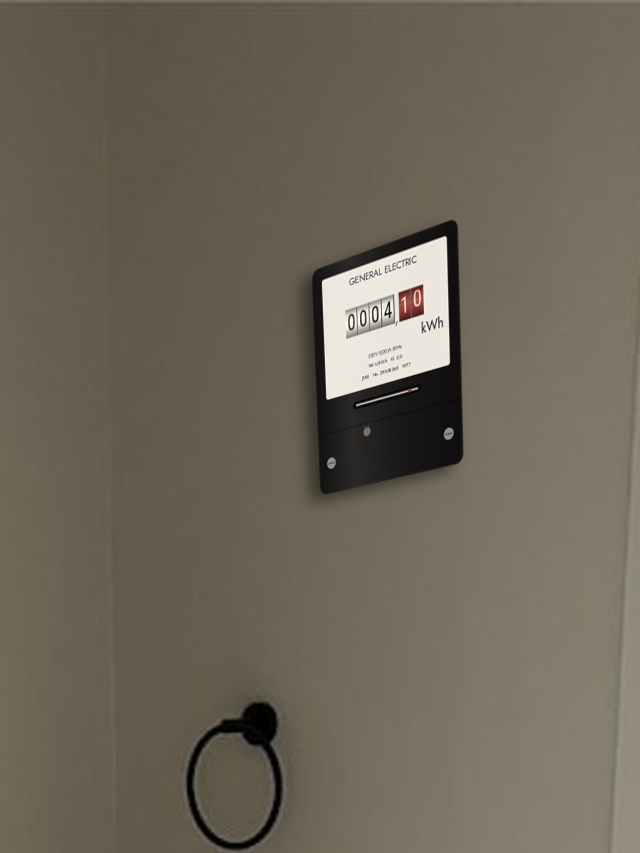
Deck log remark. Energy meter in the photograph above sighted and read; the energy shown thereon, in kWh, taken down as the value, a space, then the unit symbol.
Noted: 4.10 kWh
